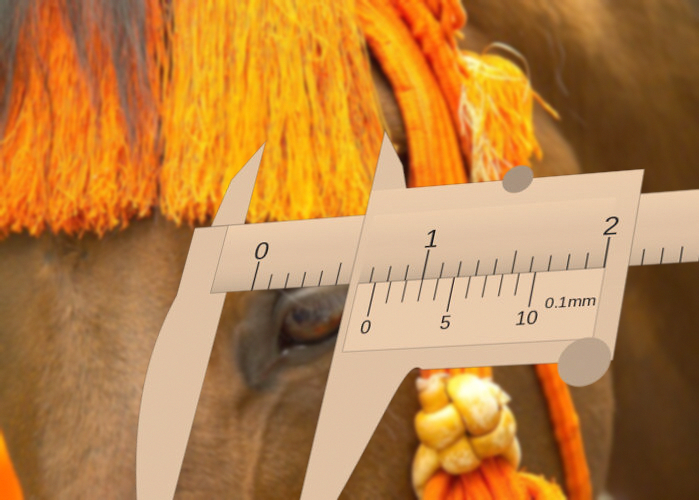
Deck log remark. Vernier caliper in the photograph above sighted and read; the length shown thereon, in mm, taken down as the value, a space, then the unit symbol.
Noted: 7.3 mm
